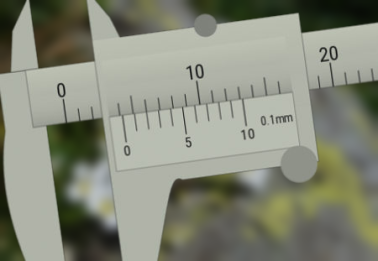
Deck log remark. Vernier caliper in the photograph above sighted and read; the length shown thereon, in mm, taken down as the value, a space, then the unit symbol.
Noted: 4.2 mm
